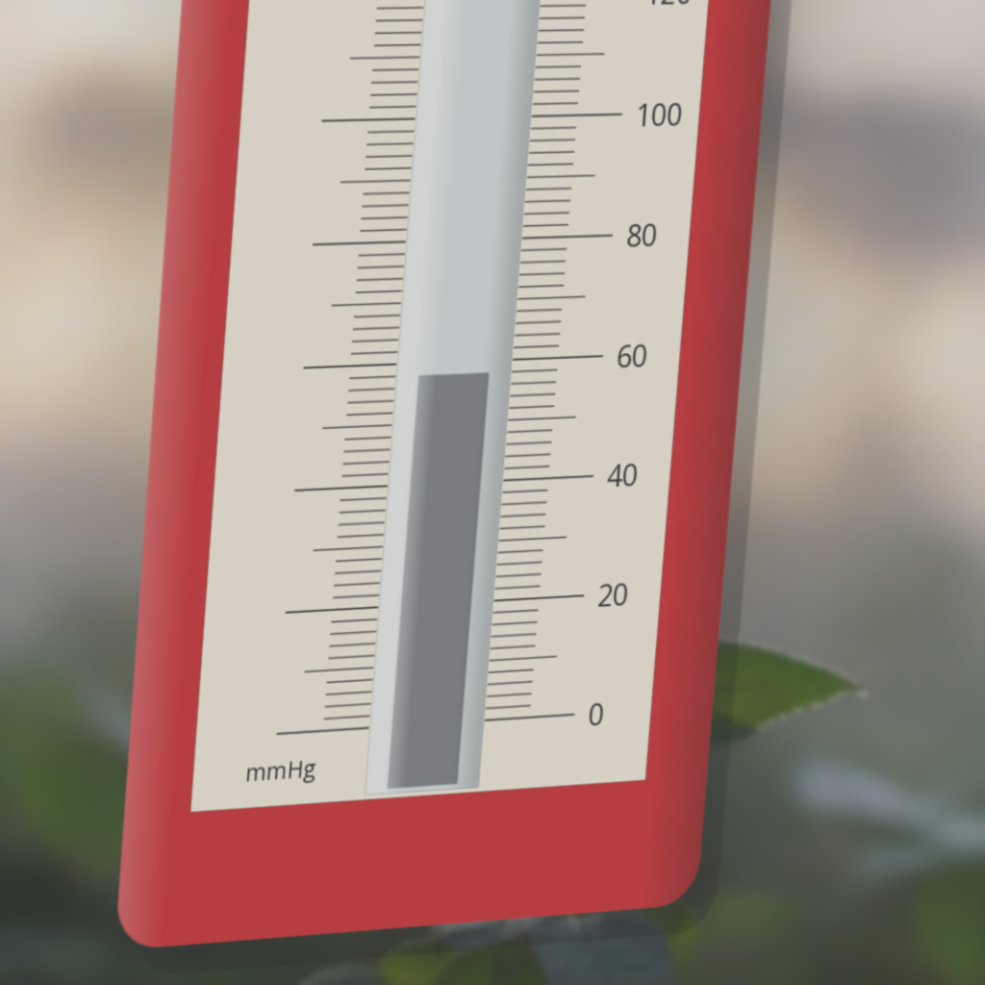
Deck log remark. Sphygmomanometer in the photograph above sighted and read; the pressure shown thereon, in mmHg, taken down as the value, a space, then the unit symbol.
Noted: 58 mmHg
